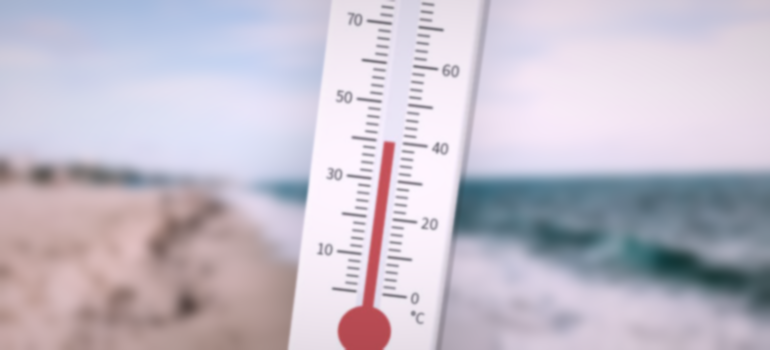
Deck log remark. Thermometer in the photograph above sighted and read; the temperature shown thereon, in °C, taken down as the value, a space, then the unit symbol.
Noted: 40 °C
